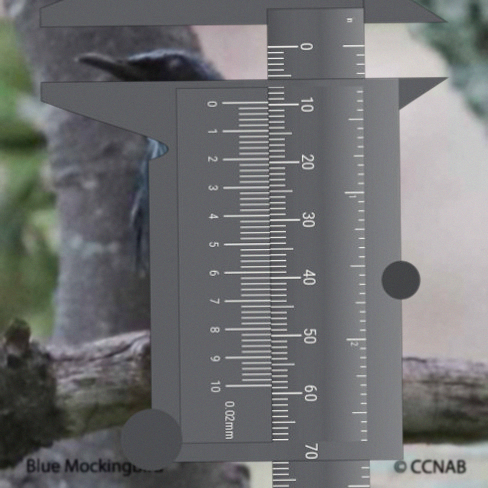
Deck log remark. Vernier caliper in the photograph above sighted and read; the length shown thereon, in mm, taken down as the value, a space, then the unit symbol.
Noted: 9.6 mm
